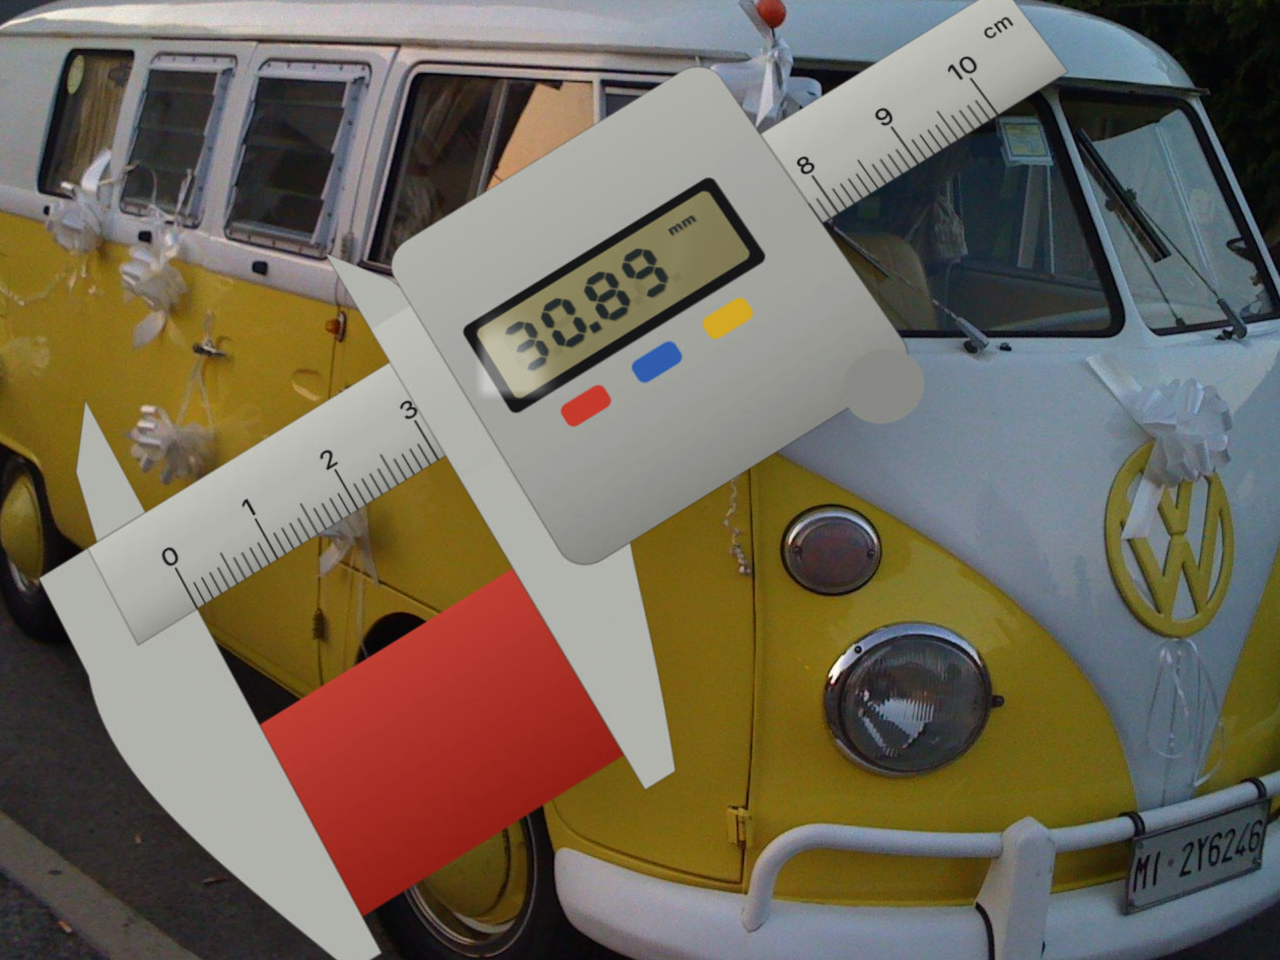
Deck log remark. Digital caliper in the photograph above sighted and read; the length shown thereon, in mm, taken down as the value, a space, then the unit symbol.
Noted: 30.89 mm
